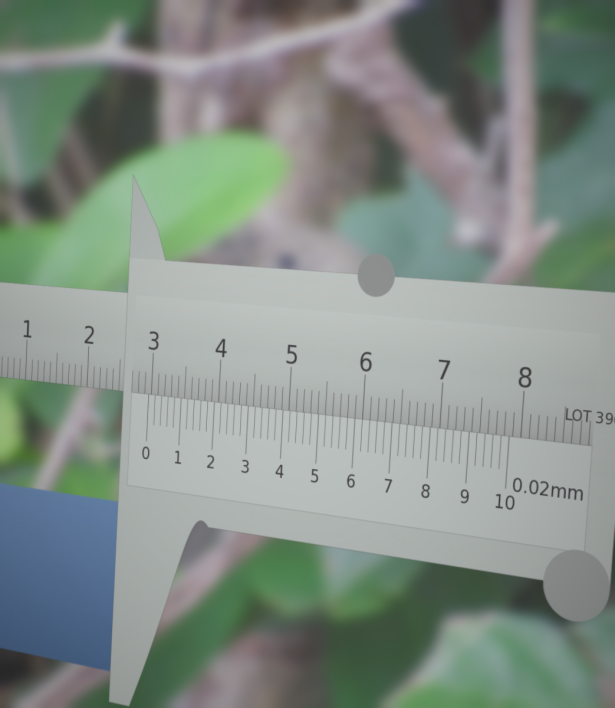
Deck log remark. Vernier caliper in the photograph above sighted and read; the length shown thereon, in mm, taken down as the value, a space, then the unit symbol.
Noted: 29.6 mm
